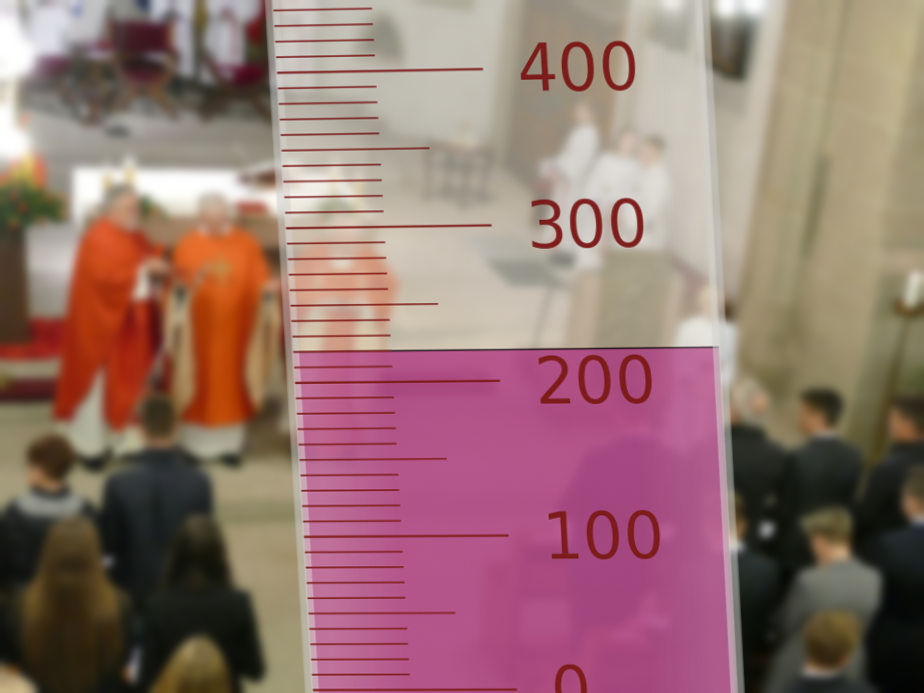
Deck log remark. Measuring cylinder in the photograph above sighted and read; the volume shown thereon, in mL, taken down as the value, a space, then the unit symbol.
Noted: 220 mL
